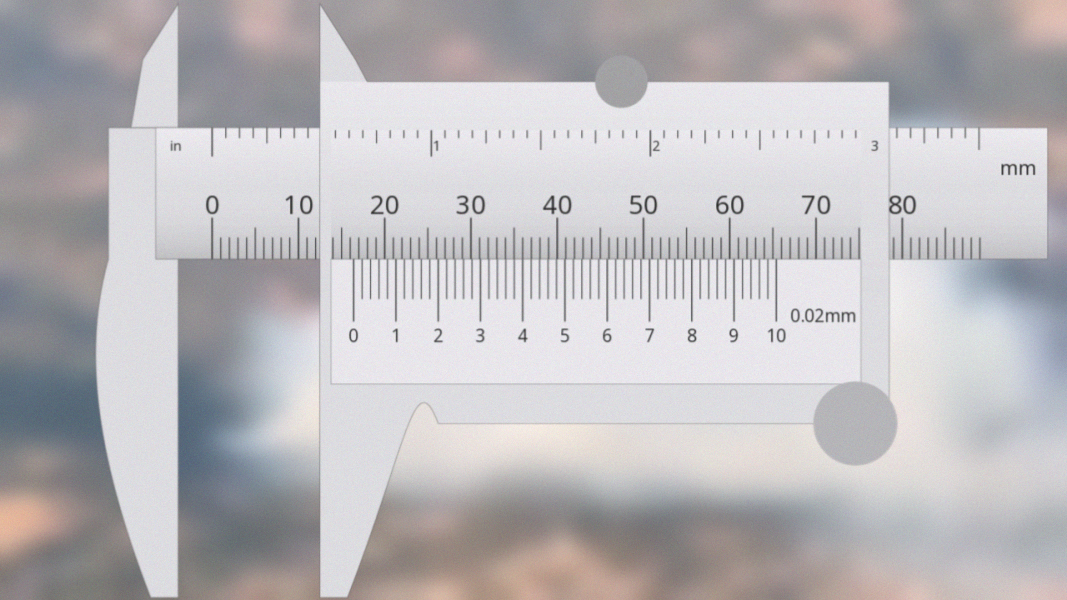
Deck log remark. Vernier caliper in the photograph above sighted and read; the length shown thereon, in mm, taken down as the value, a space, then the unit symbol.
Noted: 16.4 mm
